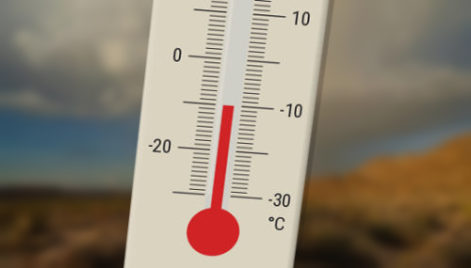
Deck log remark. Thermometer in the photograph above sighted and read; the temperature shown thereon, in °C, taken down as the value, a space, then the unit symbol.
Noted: -10 °C
